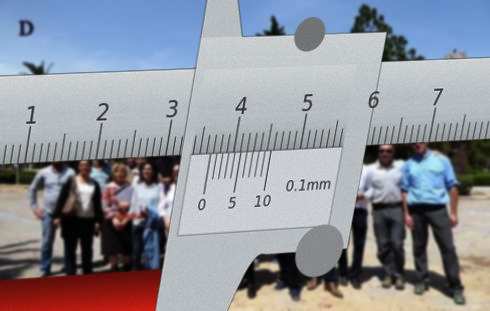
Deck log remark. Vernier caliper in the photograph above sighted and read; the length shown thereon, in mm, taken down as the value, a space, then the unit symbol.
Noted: 36.6 mm
